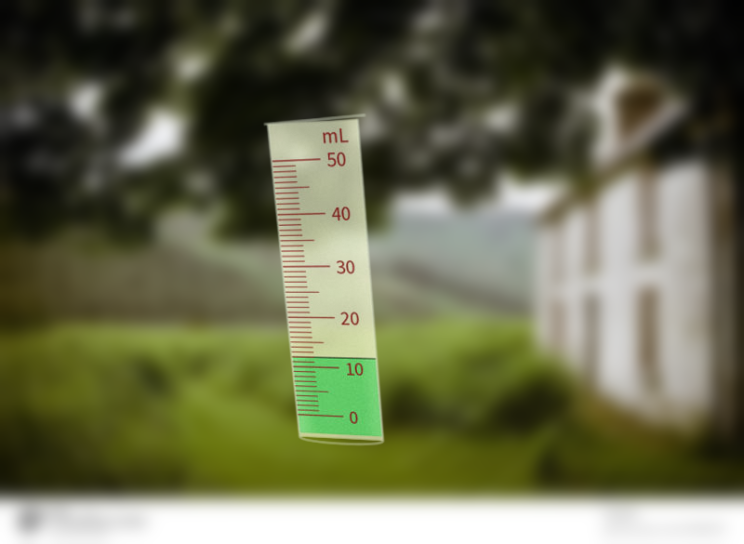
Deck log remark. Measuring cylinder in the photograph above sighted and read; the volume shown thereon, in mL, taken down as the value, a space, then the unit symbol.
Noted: 12 mL
